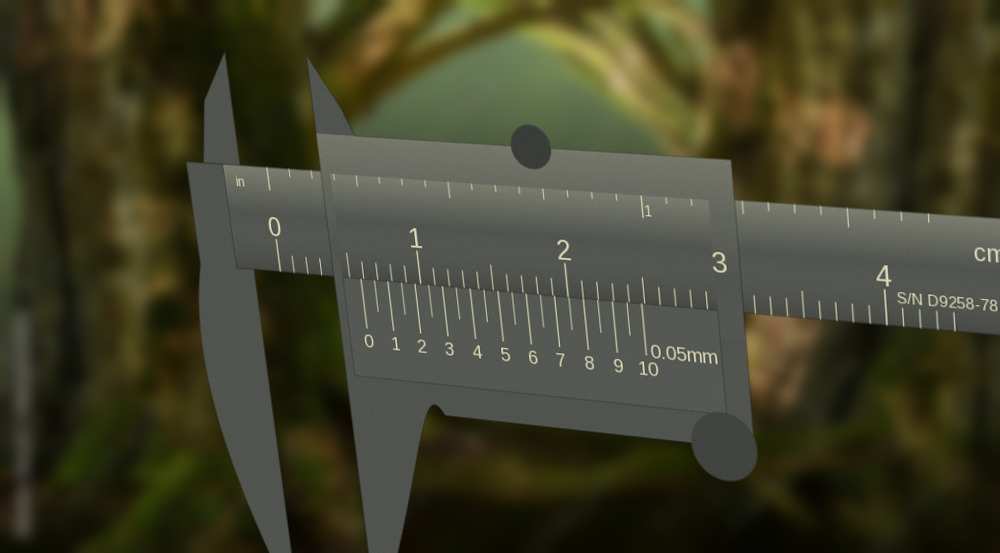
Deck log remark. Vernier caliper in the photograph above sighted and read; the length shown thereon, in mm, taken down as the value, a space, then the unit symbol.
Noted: 5.8 mm
